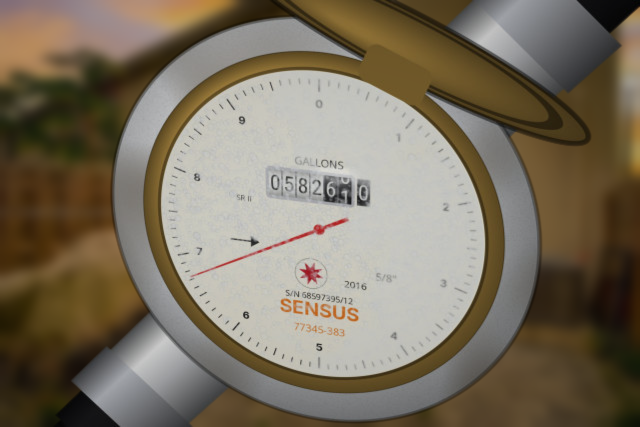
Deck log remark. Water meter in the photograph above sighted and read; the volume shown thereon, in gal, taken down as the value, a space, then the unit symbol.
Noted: 582606.7 gal
